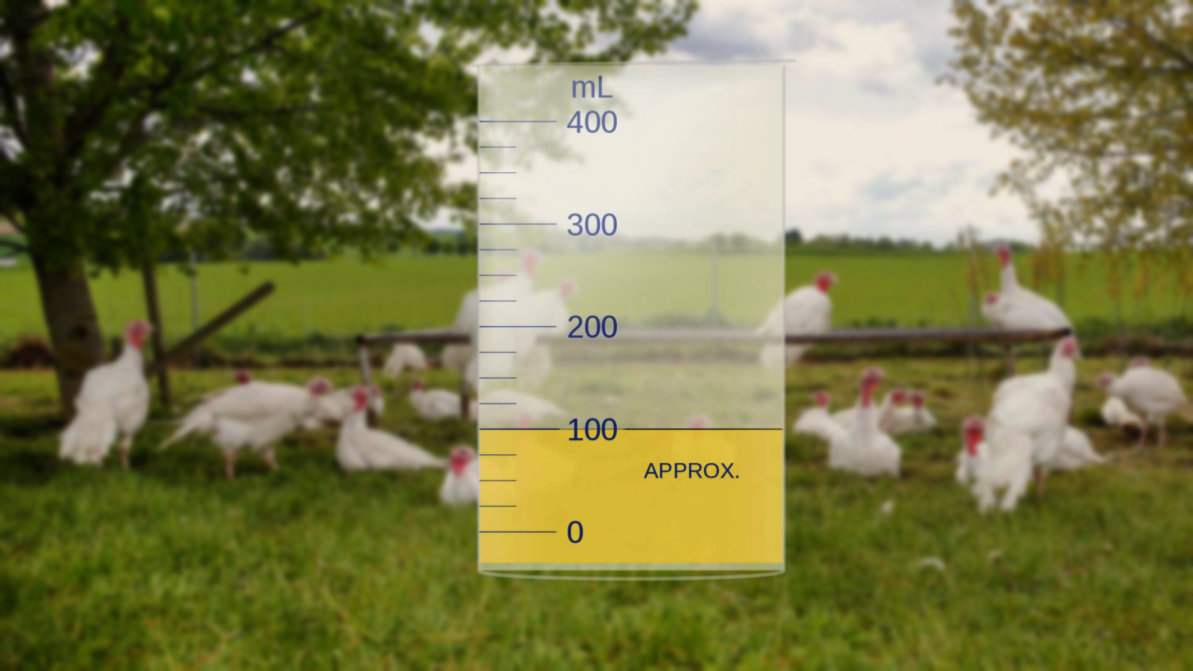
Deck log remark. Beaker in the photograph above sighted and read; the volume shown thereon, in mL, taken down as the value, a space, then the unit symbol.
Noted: 100 mL
